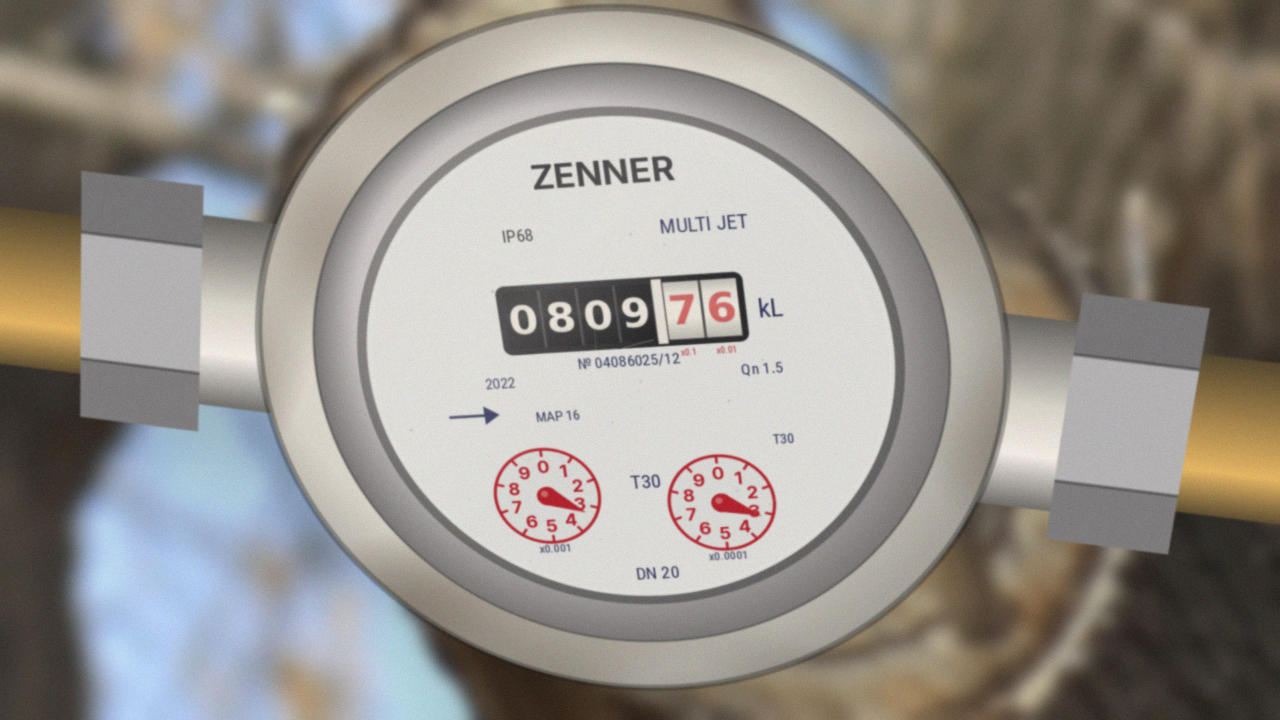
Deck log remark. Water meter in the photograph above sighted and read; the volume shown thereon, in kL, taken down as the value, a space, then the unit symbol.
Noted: 809.7633 kL
